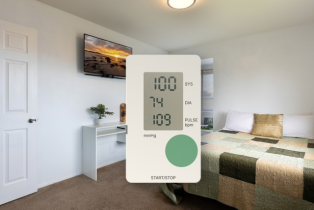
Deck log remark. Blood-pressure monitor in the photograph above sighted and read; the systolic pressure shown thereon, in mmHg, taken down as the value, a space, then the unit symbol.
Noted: 100 mmHg
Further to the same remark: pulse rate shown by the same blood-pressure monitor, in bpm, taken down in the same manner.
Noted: 109 bpm
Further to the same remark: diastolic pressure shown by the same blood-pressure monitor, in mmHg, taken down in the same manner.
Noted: 74 mmHg
